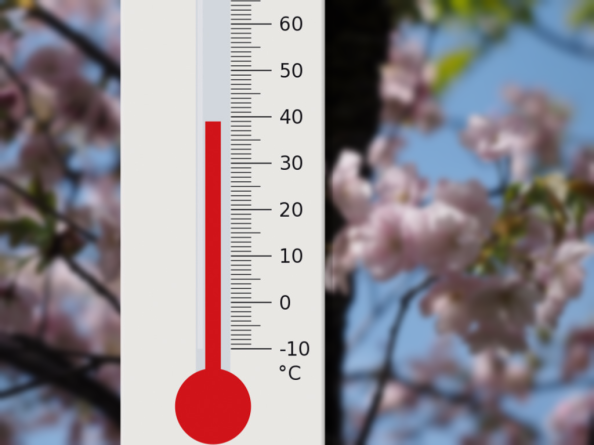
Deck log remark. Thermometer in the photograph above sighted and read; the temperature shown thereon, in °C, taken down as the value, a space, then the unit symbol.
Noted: 39 °C
